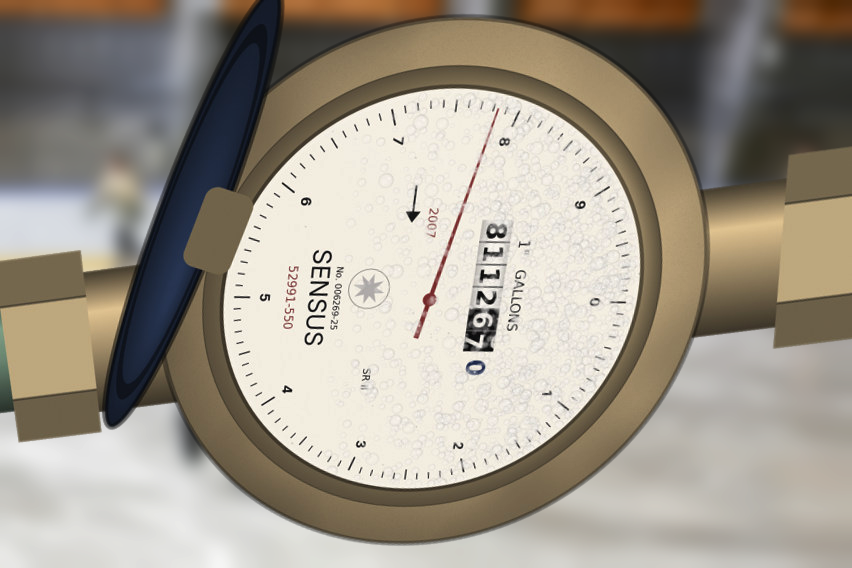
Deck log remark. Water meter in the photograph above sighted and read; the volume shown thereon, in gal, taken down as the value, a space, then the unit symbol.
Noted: 8112667.8 gal
